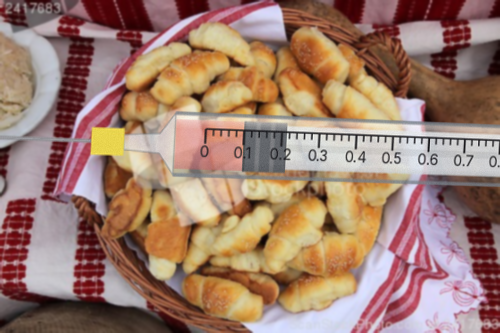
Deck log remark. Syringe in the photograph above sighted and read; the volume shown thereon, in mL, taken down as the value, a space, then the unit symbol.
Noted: 0.1 mL
